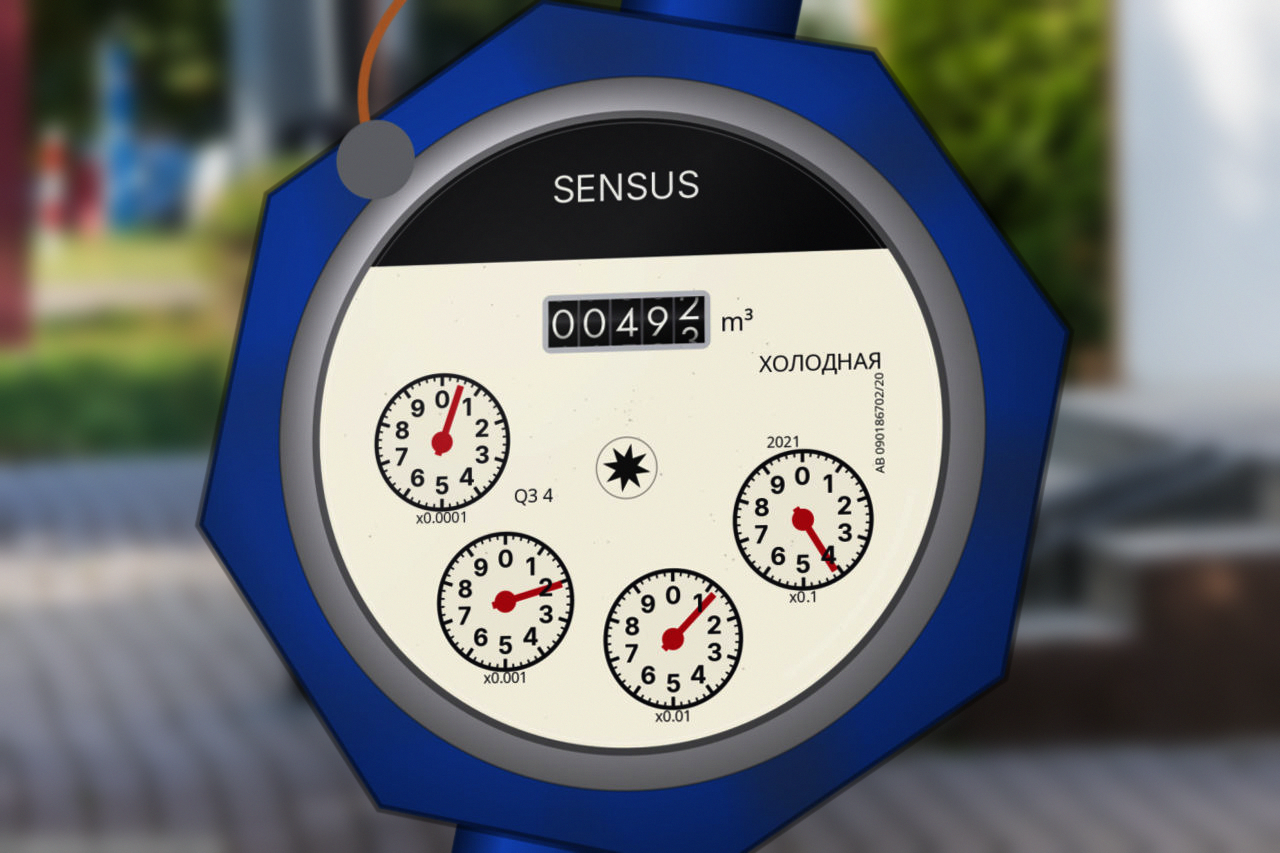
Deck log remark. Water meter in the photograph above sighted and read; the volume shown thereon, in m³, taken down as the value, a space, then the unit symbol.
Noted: 492.4120 m³
